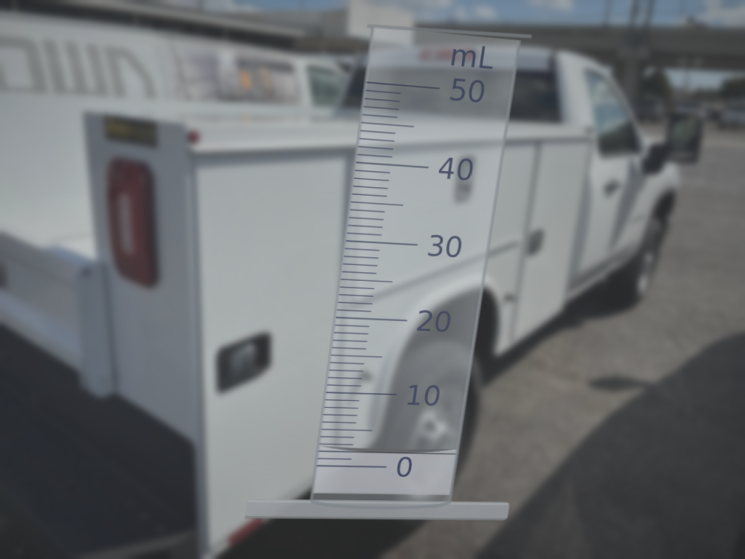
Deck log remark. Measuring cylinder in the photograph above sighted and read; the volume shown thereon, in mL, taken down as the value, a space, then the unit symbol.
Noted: 2 mL
